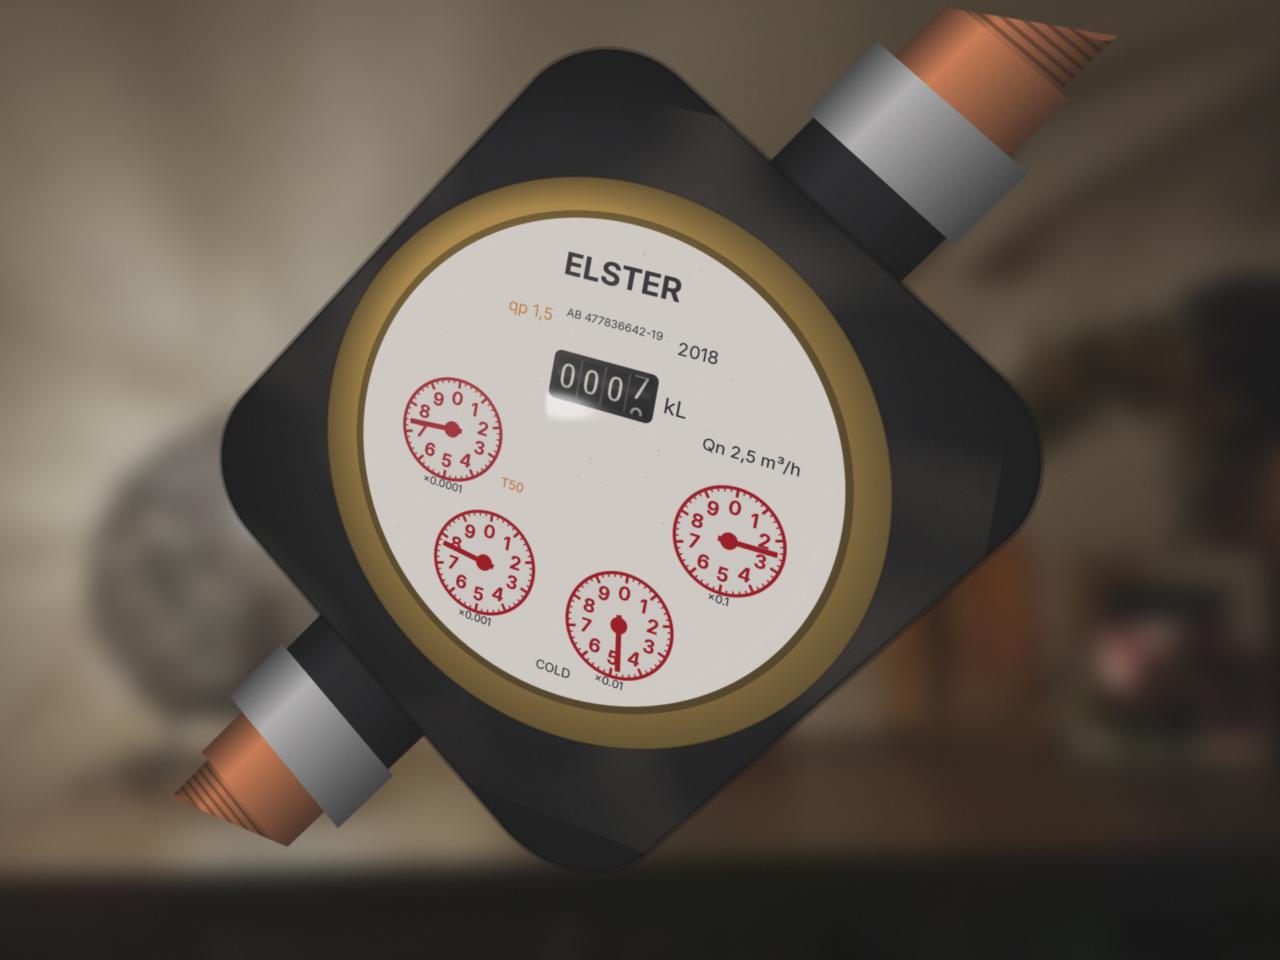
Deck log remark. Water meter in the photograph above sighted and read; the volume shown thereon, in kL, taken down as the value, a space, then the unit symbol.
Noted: 7.2477 kL
